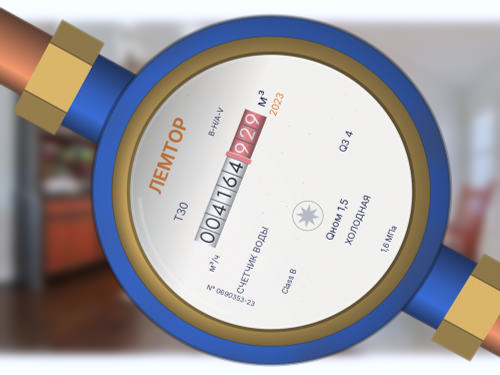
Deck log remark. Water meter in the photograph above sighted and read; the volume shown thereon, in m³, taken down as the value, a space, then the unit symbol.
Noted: 4164.929 m³
